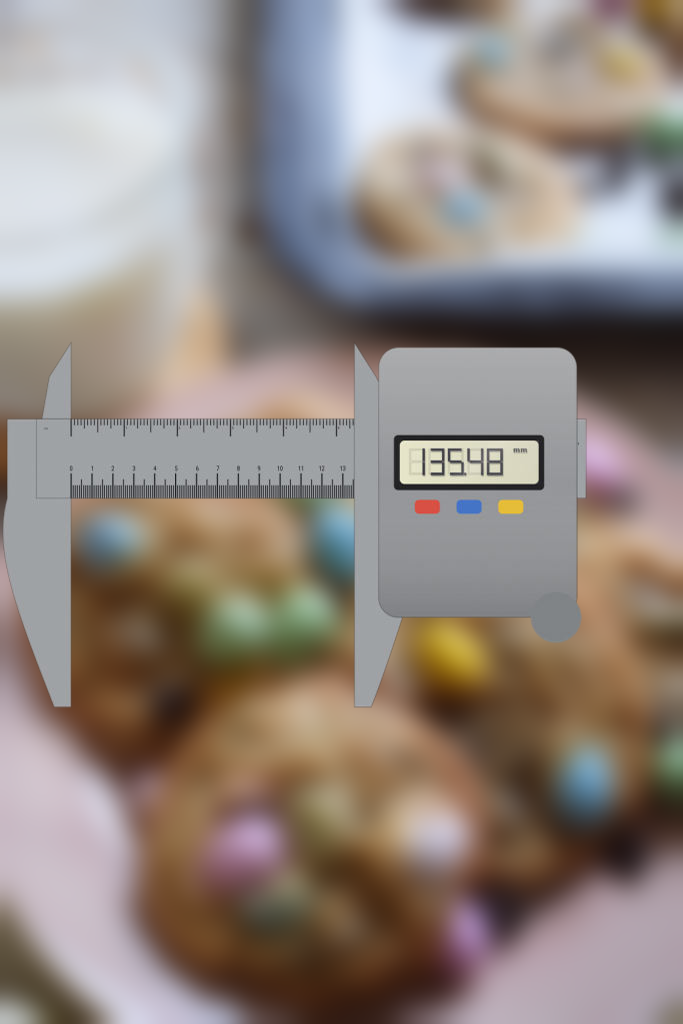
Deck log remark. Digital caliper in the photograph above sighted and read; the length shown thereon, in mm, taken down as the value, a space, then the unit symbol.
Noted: 135.48 mm
